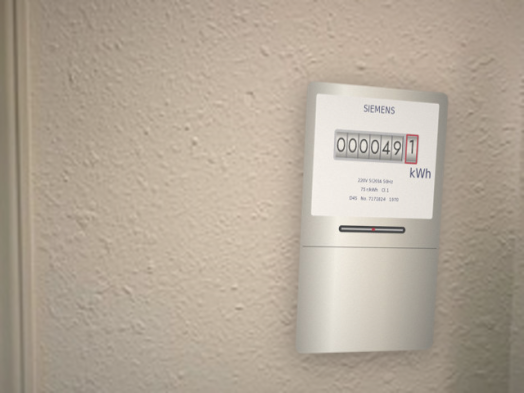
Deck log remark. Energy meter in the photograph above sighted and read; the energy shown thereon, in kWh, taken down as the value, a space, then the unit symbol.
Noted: 49.1 kWh
